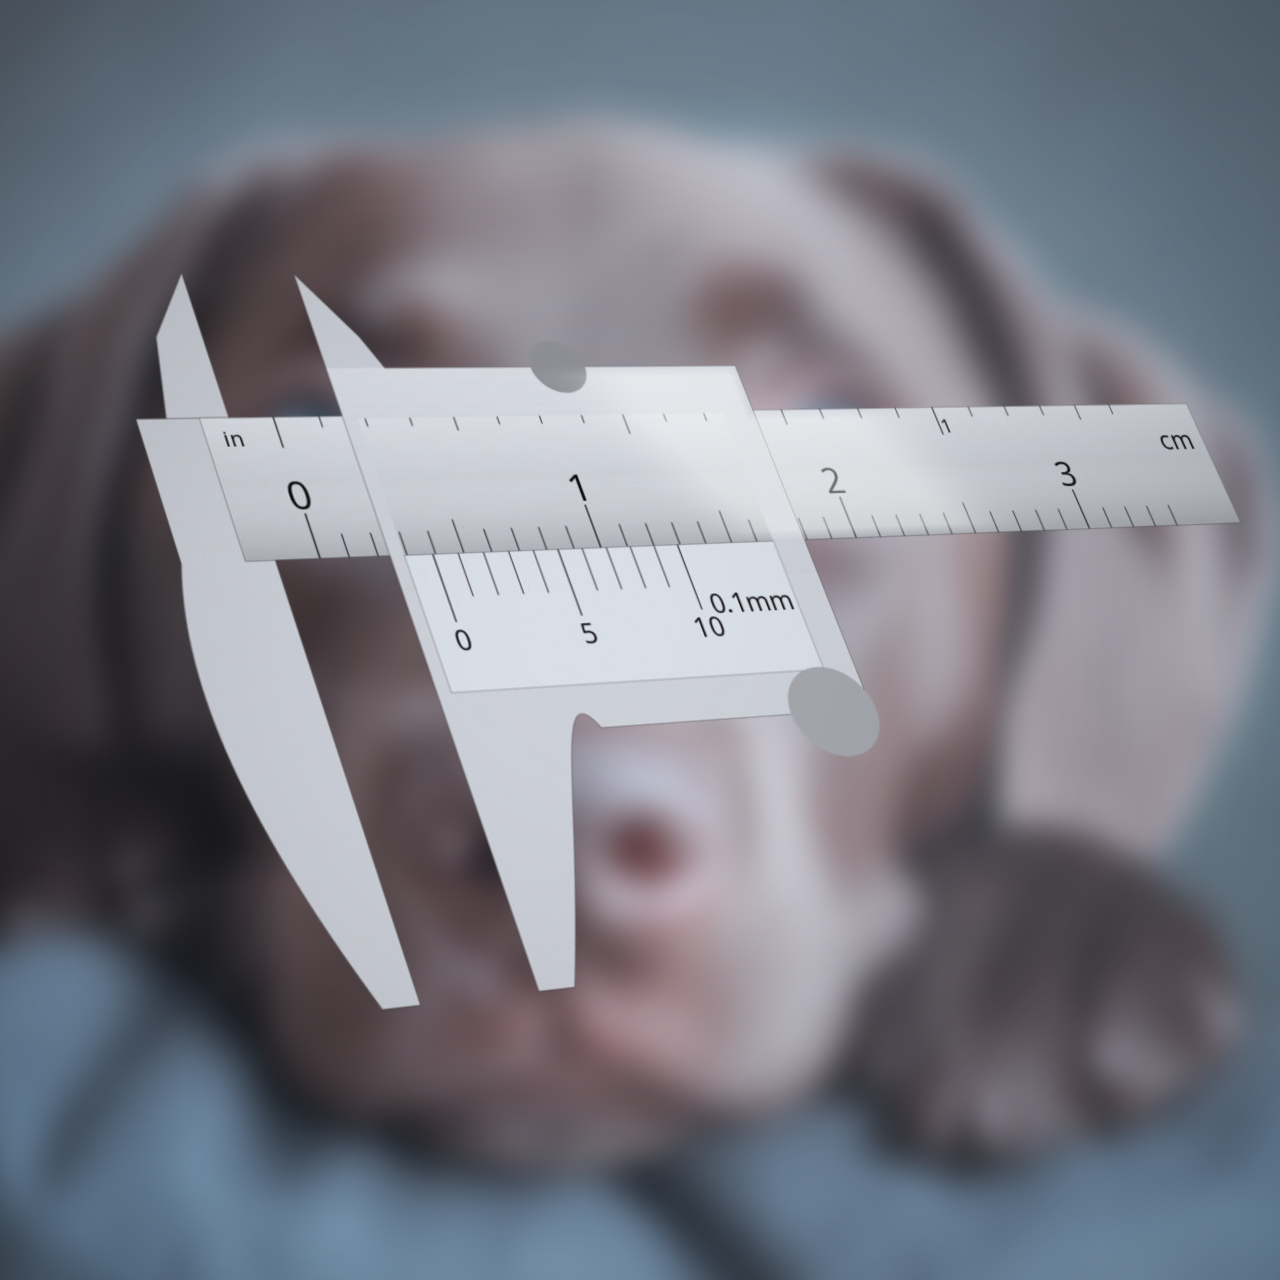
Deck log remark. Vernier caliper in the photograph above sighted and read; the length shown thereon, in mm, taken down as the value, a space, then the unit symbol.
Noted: 3.9 mm
